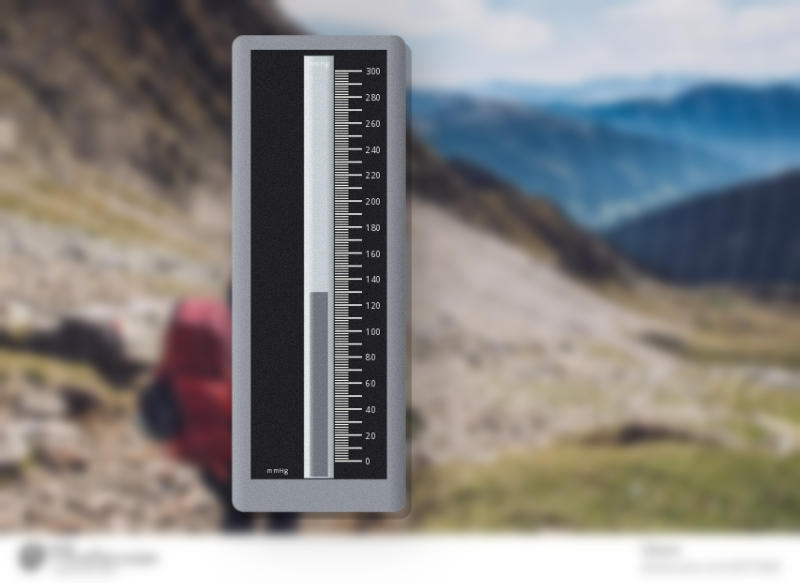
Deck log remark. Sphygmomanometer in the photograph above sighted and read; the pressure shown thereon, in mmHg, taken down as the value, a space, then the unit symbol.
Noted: 130 mmHg
